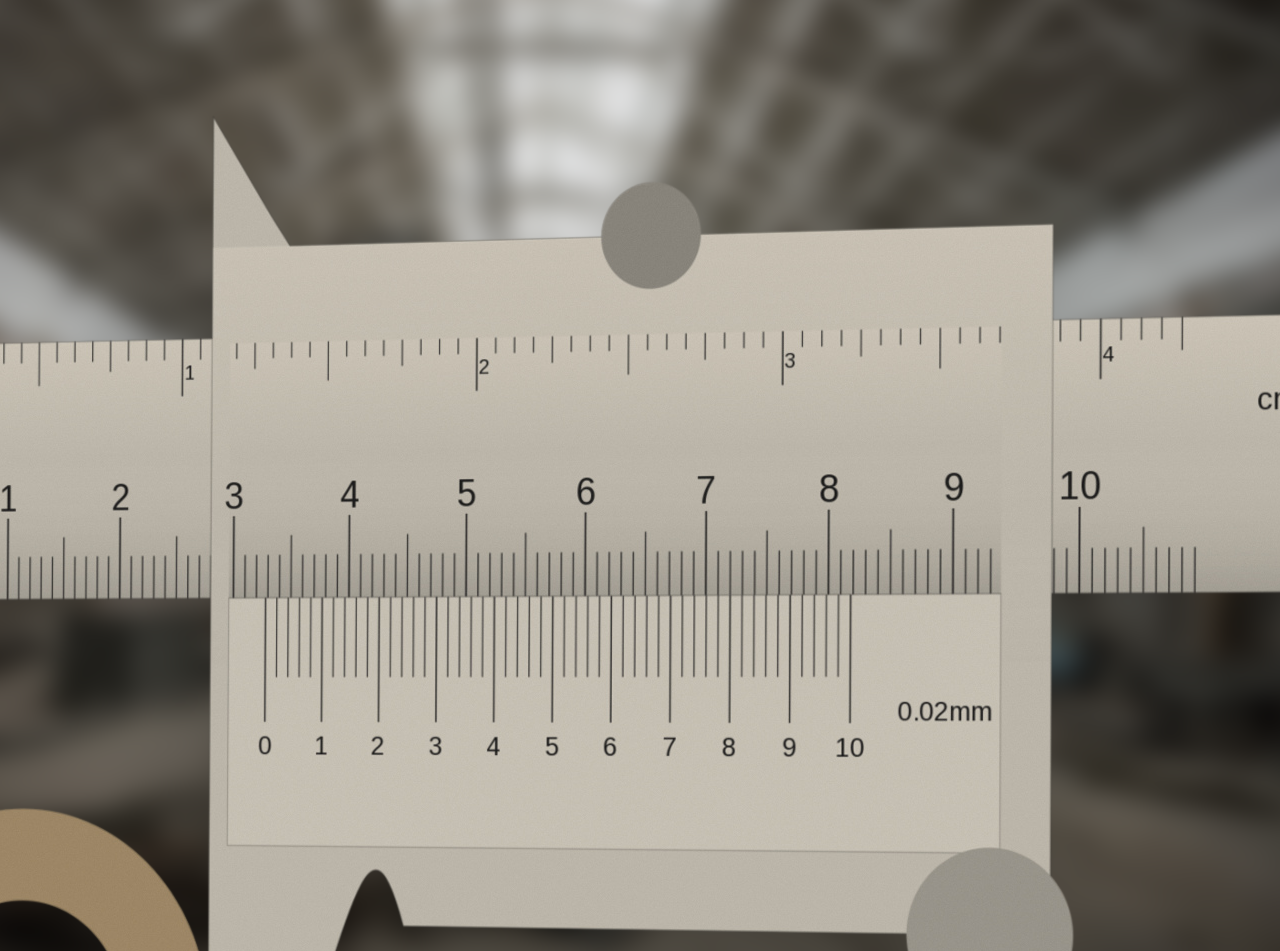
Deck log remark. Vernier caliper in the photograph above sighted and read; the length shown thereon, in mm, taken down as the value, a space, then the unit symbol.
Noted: 32.8 mm
